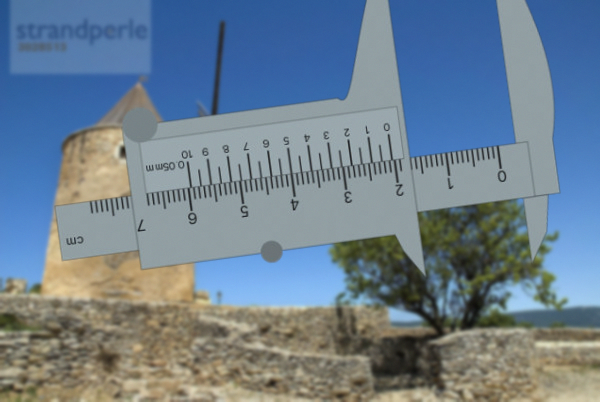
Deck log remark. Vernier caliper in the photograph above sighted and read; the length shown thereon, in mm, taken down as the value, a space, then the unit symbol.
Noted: 20.5 mm
